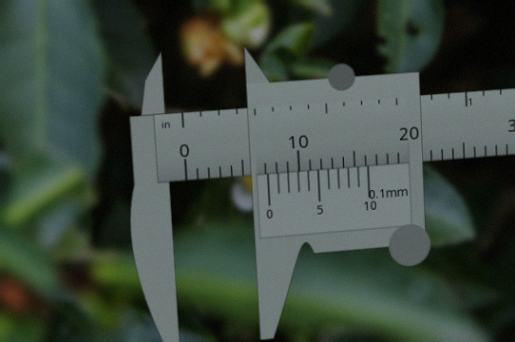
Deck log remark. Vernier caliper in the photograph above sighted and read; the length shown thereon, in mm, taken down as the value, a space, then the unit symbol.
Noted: 7.2 mm
